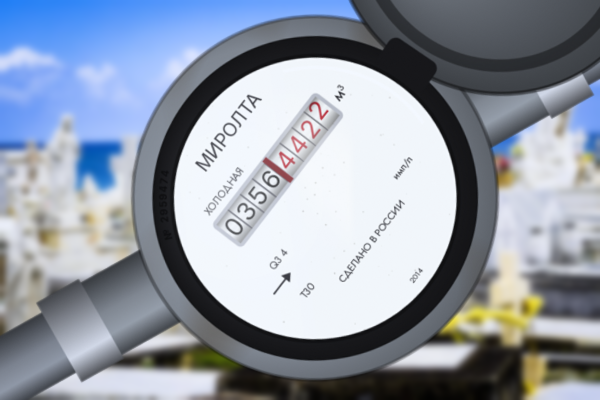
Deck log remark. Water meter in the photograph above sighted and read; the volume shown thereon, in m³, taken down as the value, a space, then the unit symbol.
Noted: 356.4422 m³
